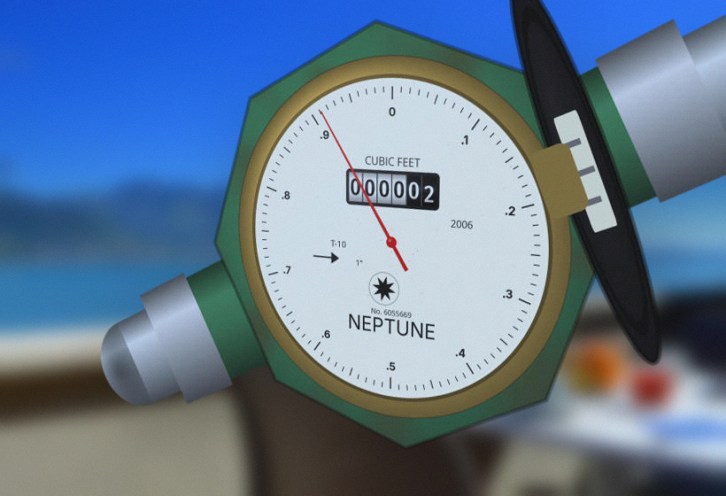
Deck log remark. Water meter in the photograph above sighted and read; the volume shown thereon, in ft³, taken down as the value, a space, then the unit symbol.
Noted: 1.91 ft³
